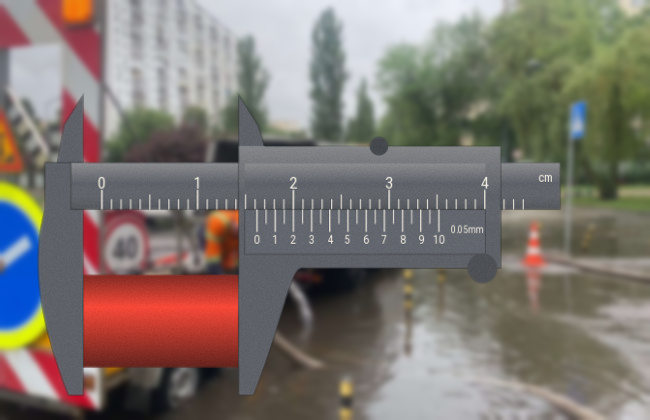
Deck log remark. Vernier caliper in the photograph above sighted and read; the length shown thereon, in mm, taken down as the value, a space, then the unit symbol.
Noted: 16.2 mm
